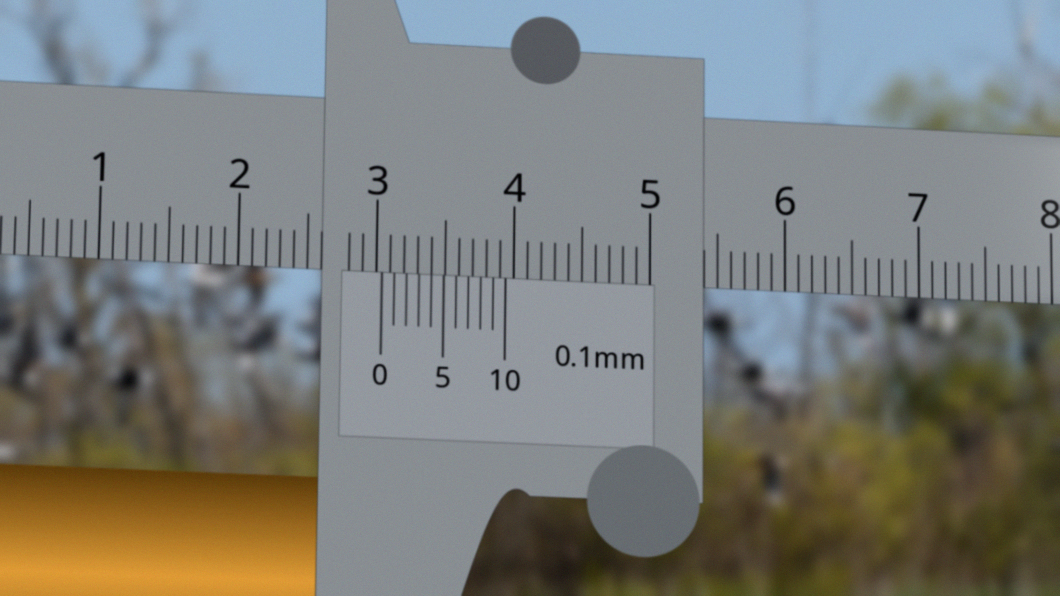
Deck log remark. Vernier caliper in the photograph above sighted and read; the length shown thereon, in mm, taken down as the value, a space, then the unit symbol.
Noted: 30.4 mm
